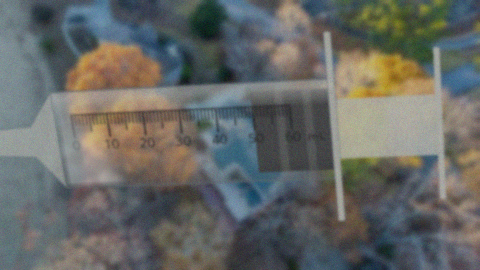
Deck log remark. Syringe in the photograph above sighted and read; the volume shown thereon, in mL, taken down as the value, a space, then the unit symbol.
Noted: 50 mL
